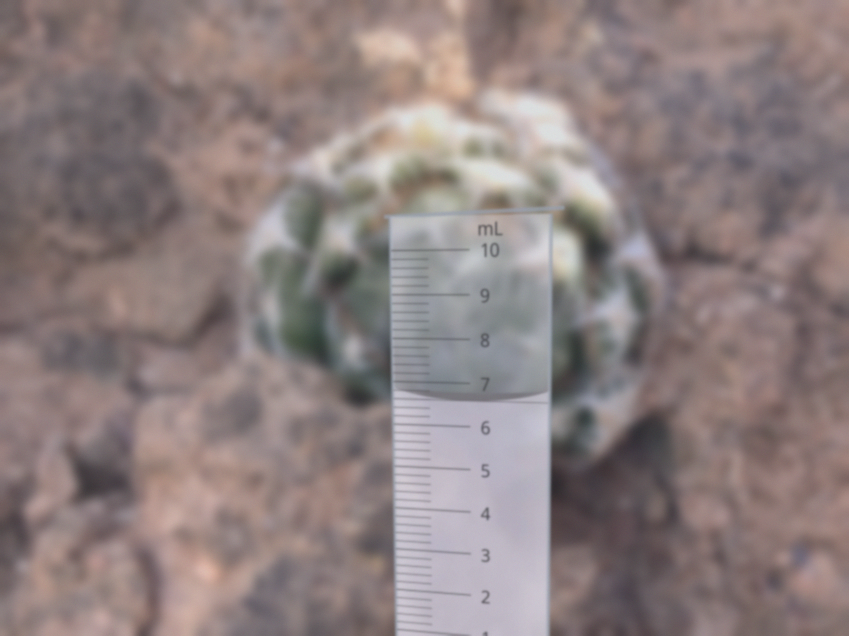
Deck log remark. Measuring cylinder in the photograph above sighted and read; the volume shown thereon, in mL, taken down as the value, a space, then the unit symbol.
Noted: 6.6 mL
